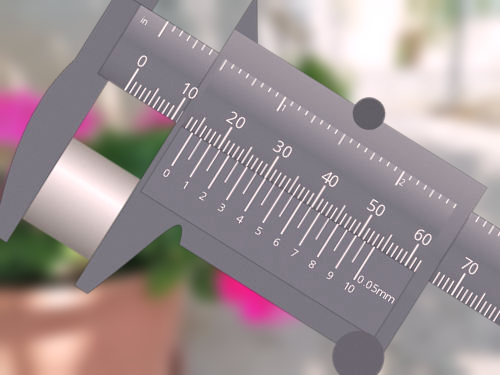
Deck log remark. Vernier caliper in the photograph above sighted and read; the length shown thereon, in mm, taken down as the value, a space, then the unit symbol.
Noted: 14.5 mm
